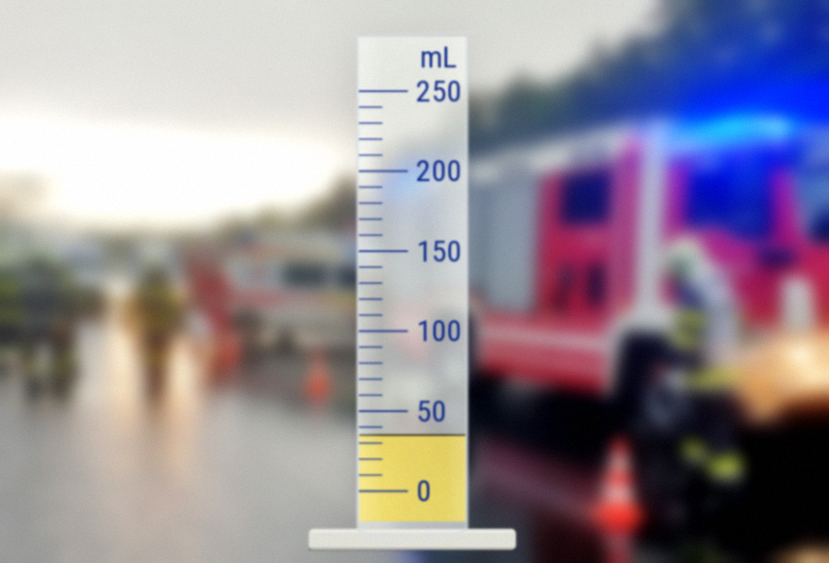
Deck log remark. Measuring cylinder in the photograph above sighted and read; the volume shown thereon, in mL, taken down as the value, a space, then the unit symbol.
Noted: 35 mL
